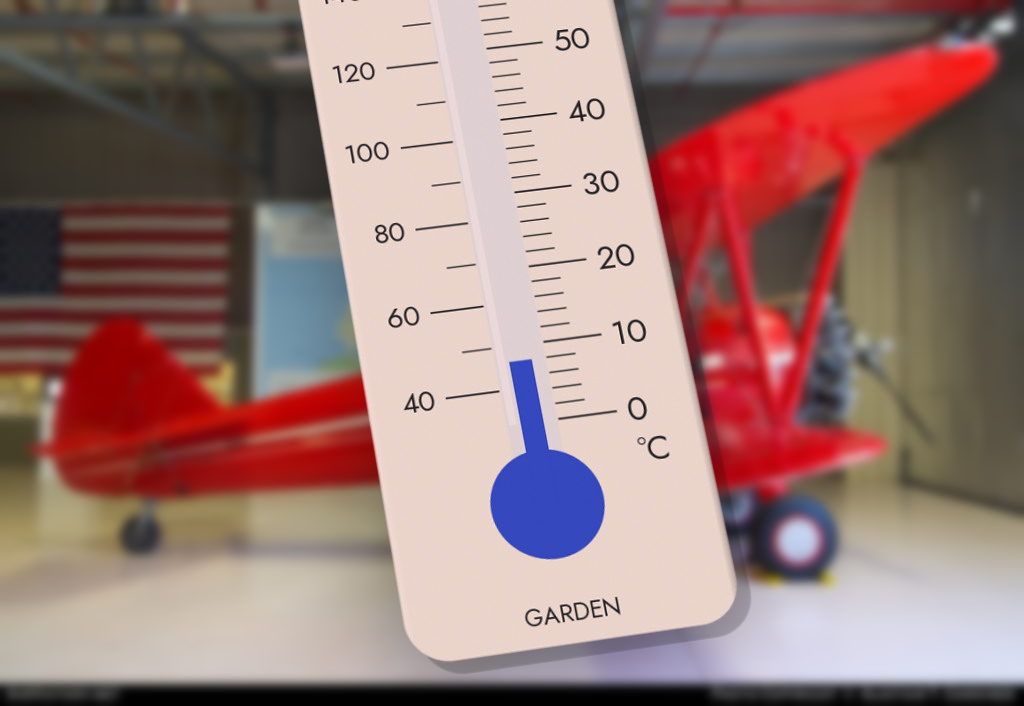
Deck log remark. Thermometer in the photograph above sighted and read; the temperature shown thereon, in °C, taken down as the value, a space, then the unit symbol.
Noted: 8 °C
